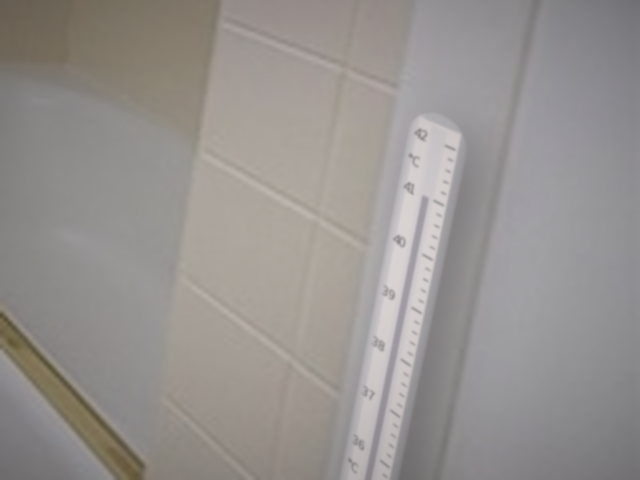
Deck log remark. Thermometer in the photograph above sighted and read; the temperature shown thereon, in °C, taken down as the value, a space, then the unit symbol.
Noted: 41 °C
